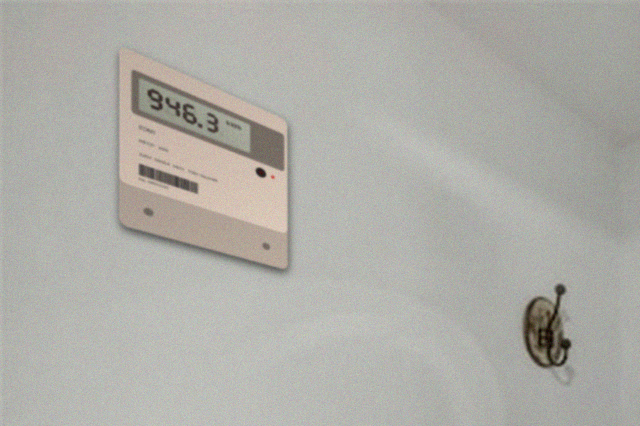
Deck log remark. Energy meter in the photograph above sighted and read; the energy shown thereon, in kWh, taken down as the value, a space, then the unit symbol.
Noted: 946.3 kWh
